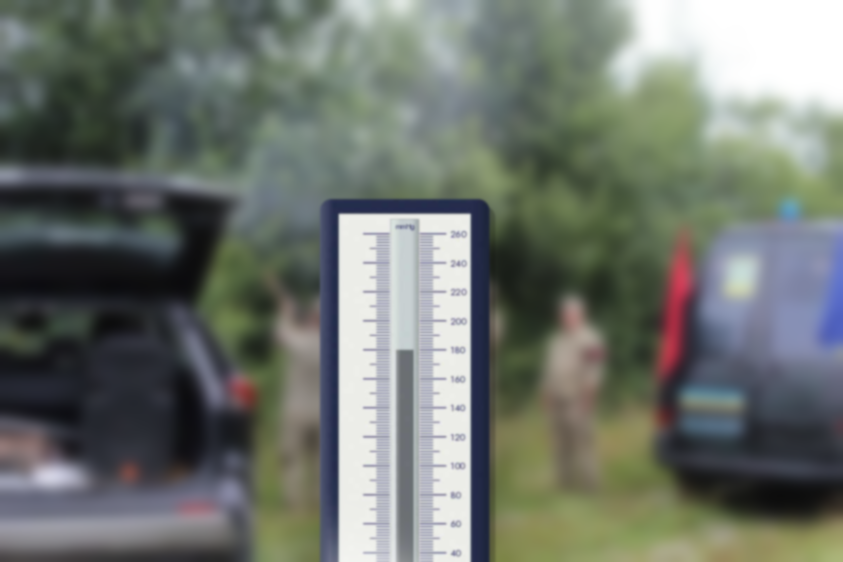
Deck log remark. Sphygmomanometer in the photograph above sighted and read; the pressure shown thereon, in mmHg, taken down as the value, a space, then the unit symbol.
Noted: 180 mmHg
